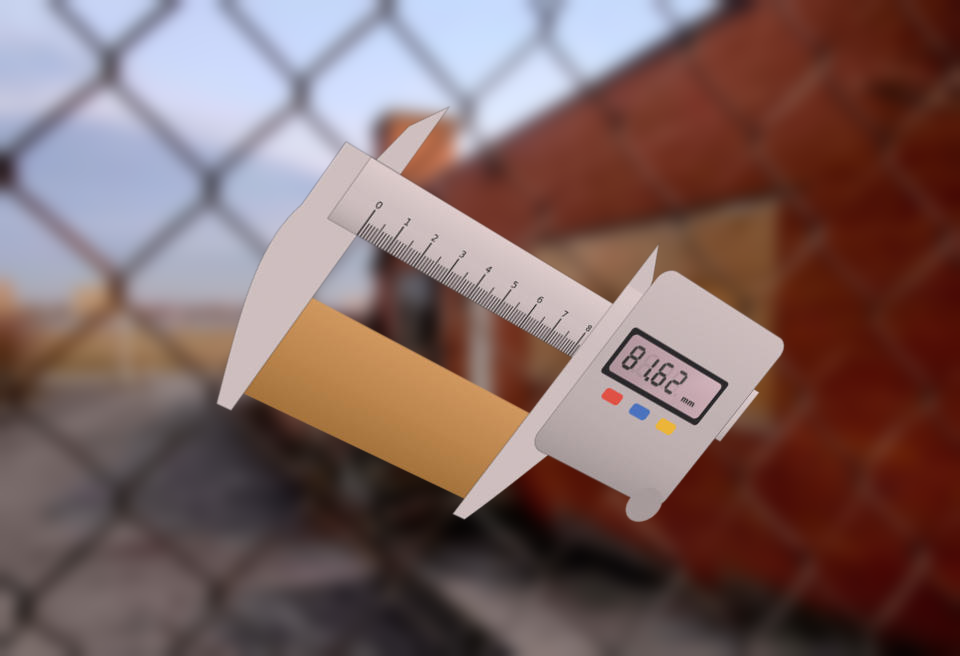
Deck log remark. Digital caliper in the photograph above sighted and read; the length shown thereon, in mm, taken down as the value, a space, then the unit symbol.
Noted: 81.62 mm
